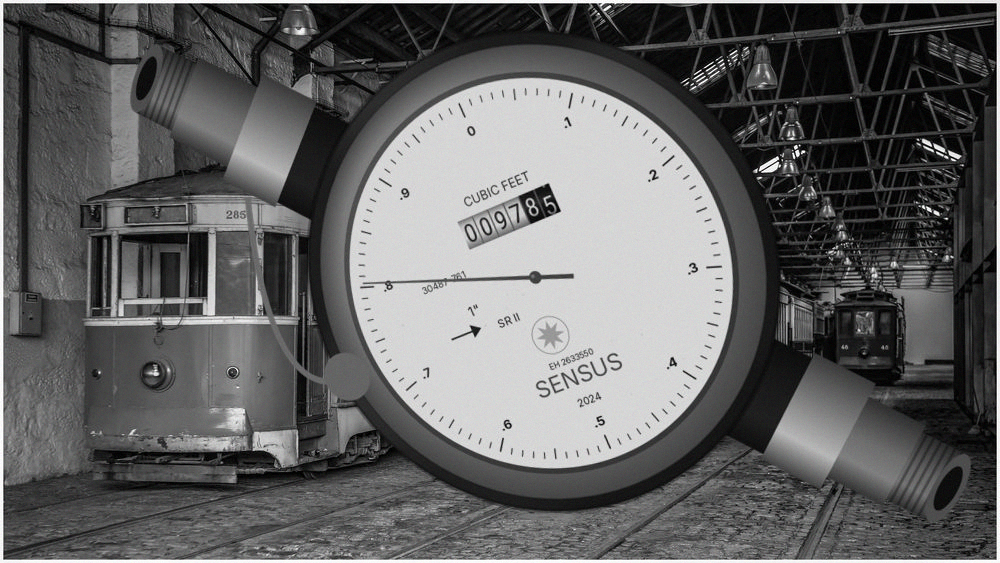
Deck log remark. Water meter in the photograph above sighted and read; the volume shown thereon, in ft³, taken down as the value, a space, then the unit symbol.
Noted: 9784.80 ft³
